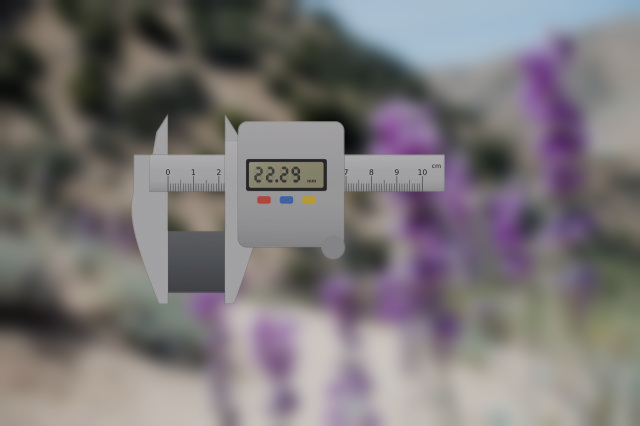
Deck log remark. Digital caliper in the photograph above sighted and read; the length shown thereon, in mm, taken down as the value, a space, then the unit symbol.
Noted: 22.29 mm
